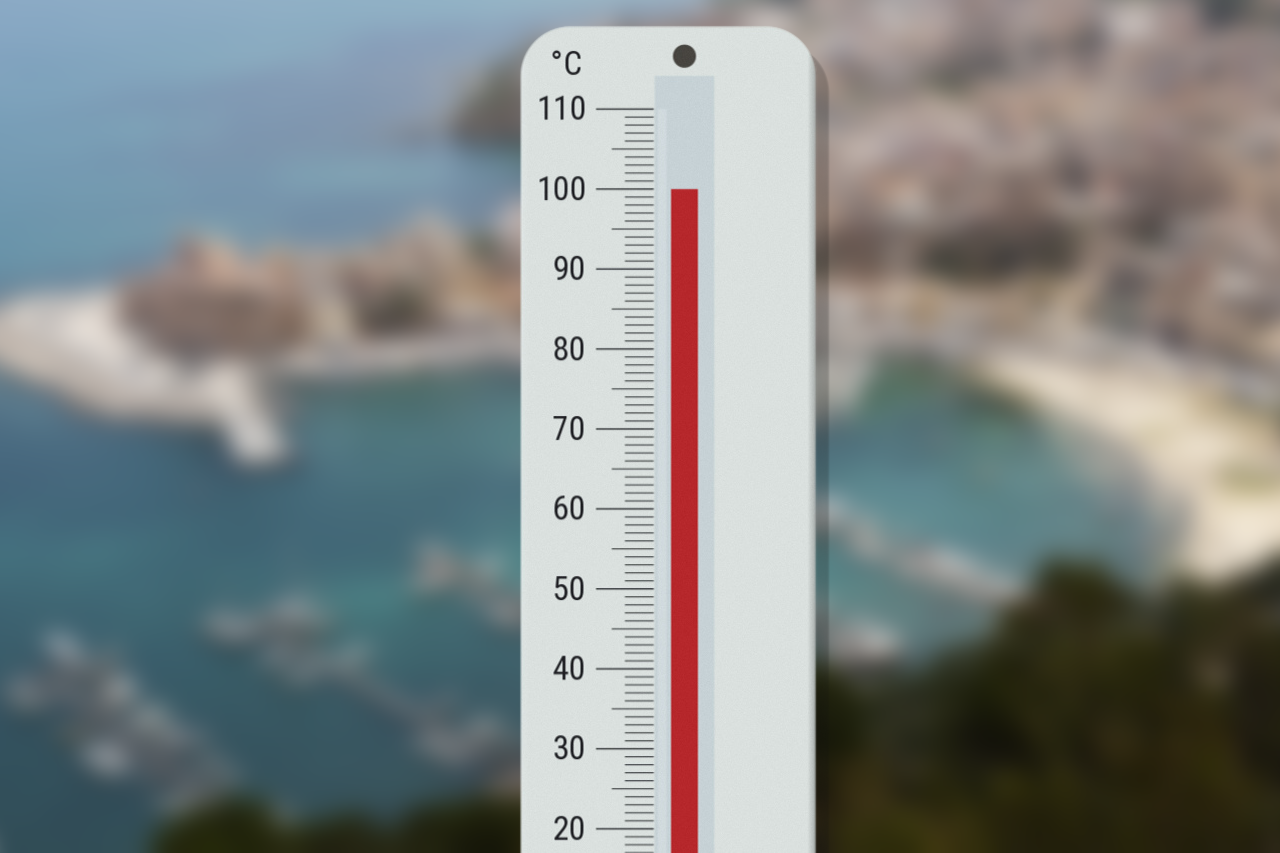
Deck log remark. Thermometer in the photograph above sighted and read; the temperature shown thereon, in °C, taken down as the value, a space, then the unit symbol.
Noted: 100 °C
